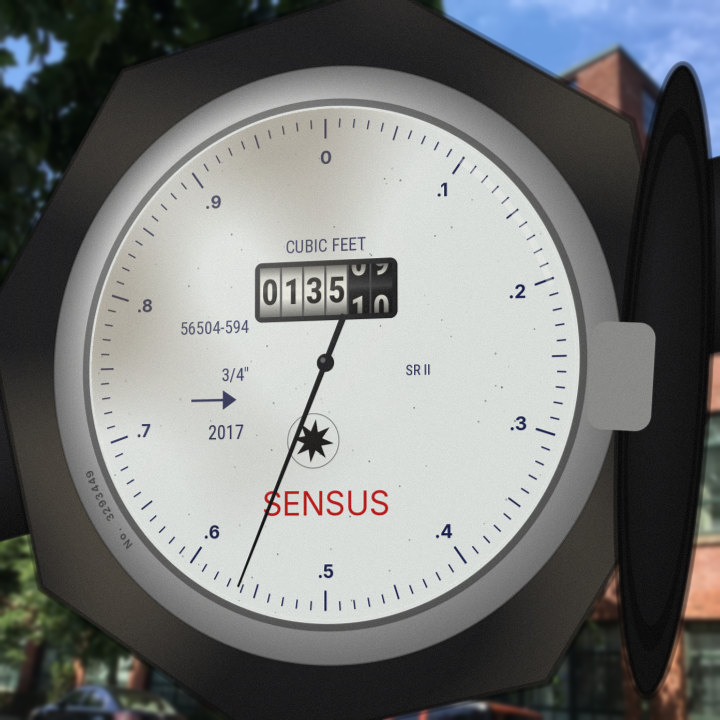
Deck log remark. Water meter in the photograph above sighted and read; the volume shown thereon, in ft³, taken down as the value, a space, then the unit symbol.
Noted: 13509.56 ft³
